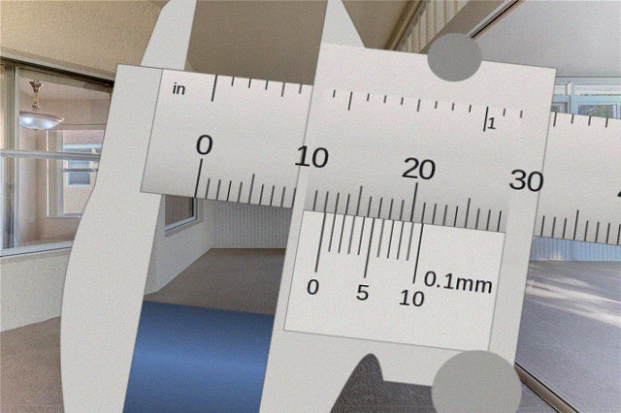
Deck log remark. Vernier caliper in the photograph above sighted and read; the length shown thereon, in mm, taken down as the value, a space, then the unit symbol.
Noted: 12.1 mm
